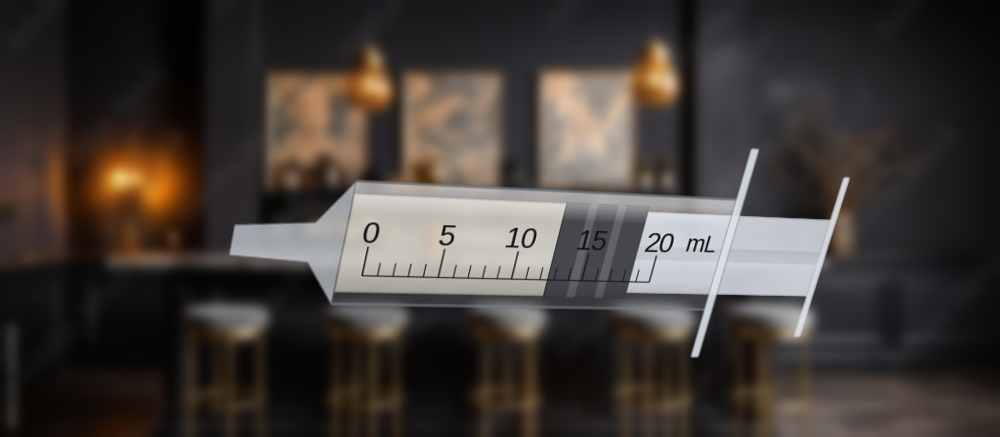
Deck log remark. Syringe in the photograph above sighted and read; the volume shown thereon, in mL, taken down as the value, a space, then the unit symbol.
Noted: 12.5 mL
